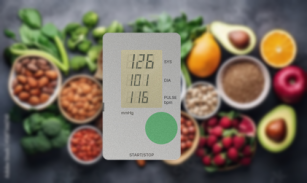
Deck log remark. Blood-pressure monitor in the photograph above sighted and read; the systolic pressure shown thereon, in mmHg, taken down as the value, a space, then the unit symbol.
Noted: 126 mmHg
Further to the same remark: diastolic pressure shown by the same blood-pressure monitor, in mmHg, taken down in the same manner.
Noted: 101 mmHg
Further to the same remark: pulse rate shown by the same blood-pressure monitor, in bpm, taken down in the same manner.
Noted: 116 bpm
